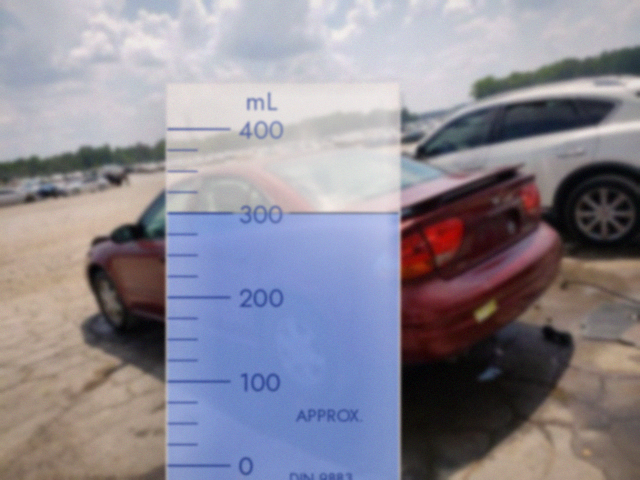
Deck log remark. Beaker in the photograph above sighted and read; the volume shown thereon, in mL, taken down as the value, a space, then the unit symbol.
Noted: 300 mL
